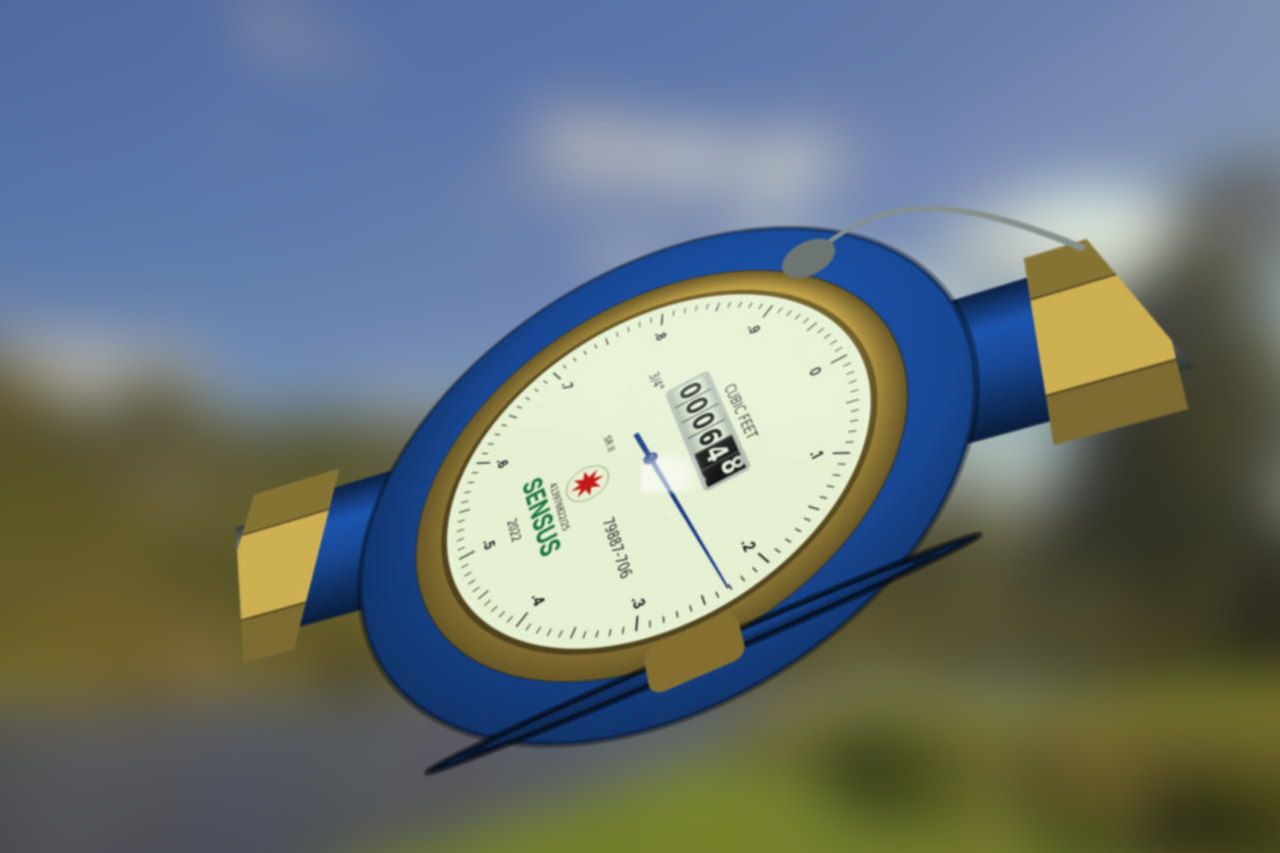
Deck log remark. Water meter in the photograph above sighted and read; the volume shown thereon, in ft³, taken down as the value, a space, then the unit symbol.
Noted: 648.23 ft³
